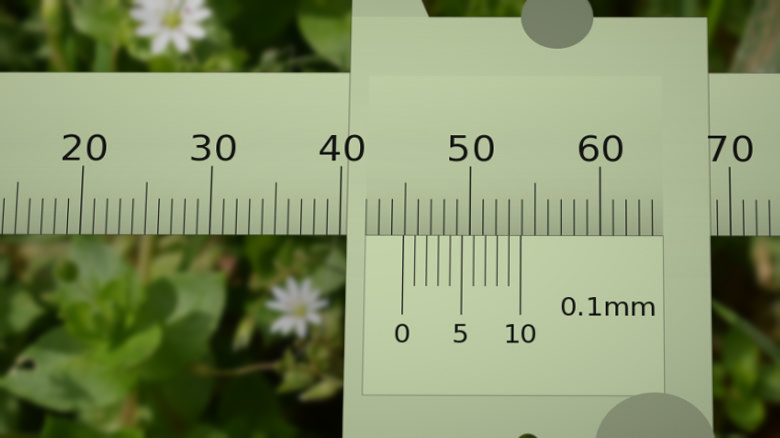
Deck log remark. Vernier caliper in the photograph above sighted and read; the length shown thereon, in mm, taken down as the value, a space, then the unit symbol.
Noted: 44.9 mm
